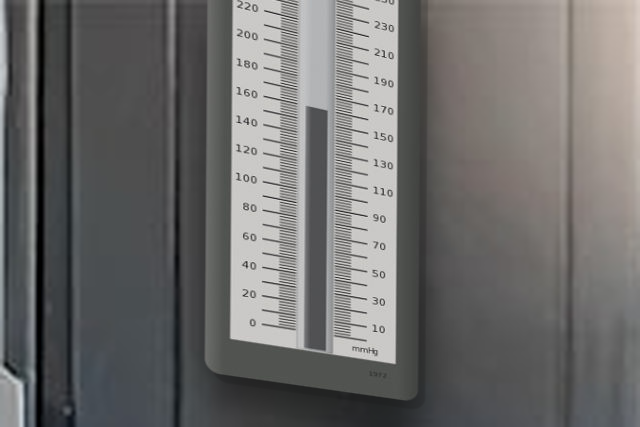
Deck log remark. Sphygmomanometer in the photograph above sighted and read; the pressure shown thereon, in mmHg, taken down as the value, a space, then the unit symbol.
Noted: 160 mmHg
